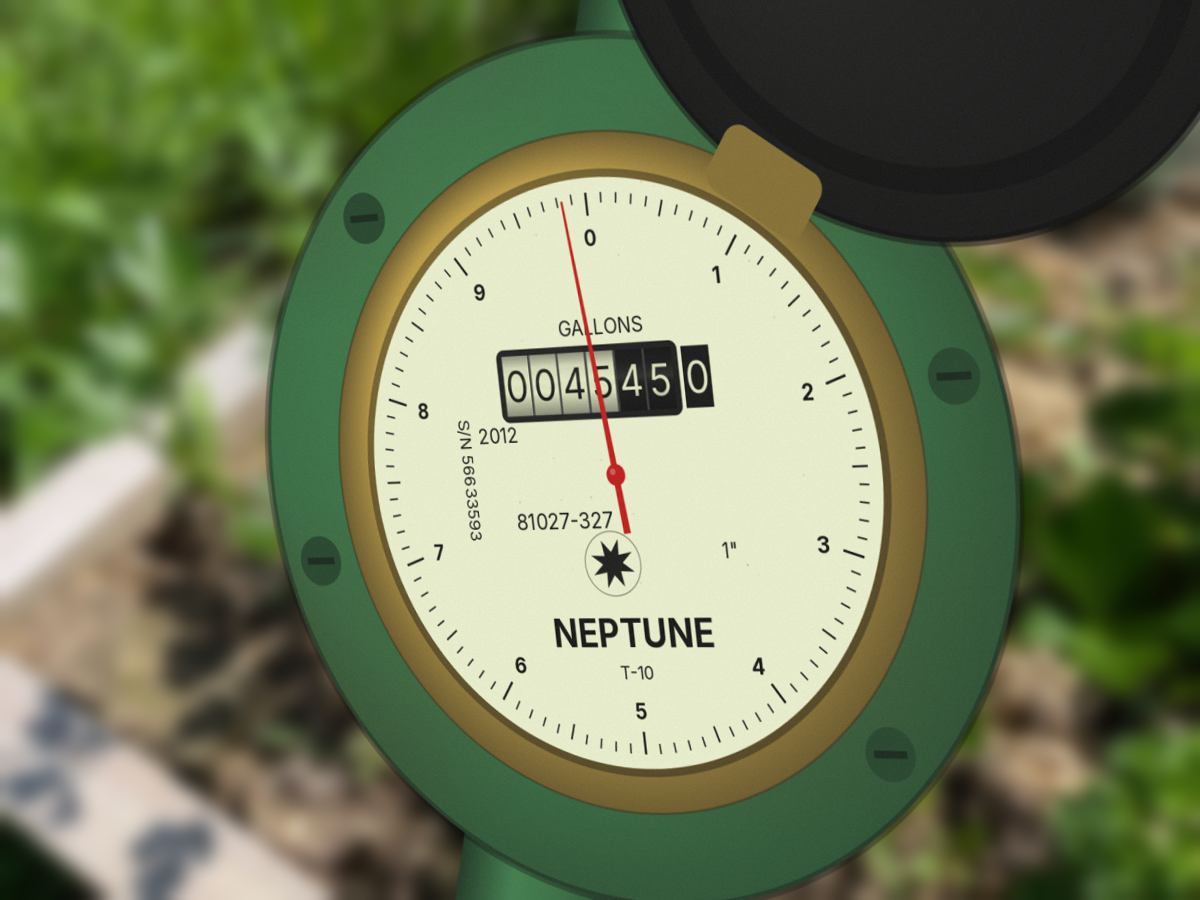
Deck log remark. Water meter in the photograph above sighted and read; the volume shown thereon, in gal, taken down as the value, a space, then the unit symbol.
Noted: 45449.8 gal
